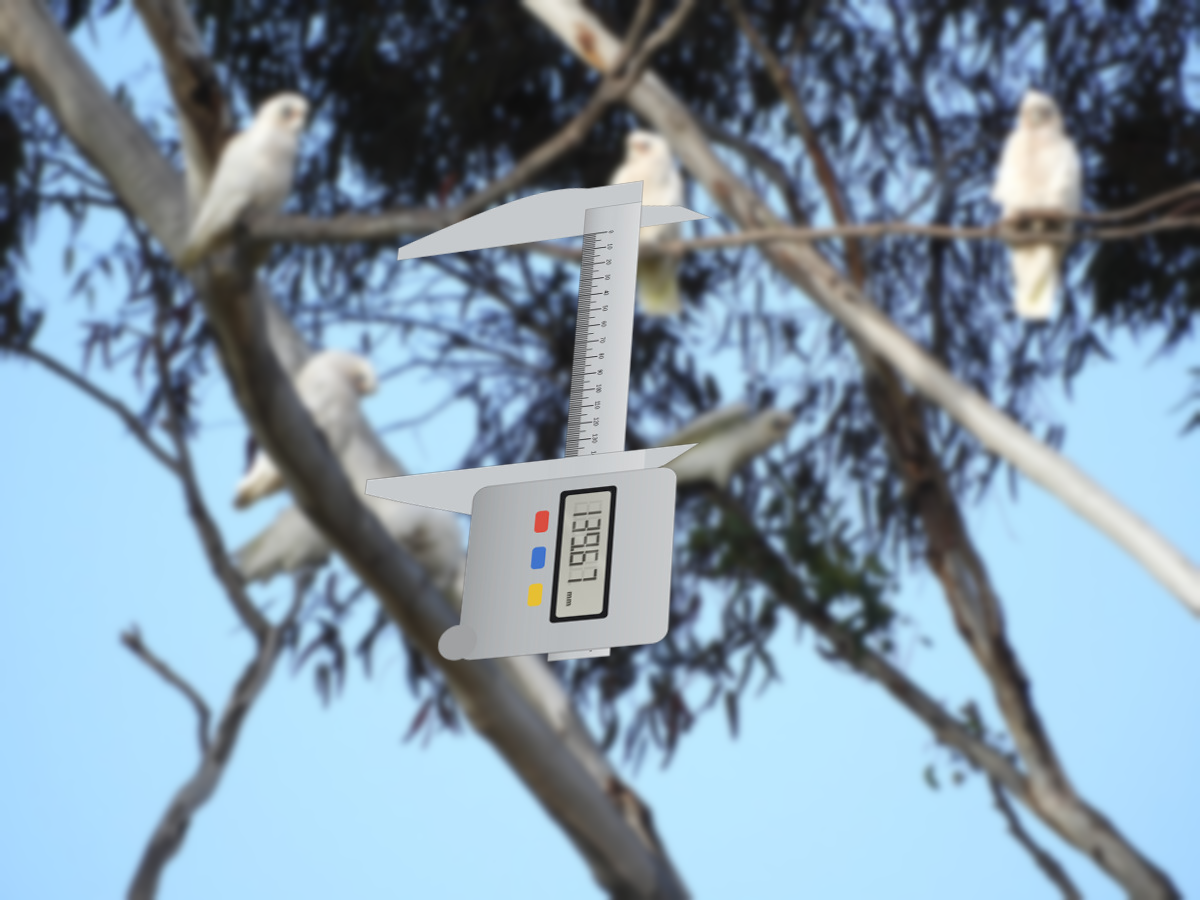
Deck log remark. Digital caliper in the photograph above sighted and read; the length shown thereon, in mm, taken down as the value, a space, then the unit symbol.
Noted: 139.67 mm
